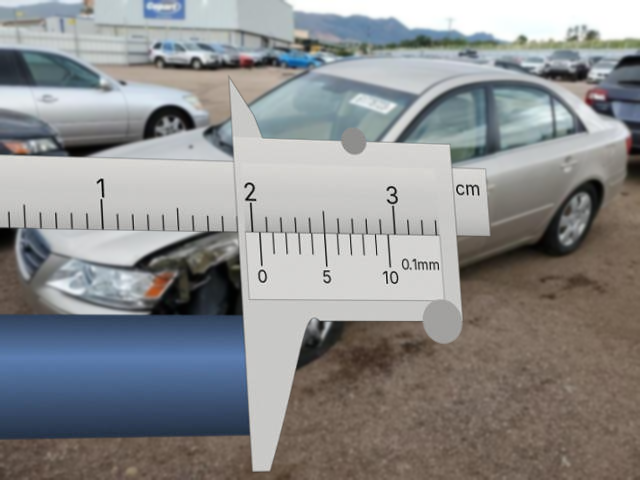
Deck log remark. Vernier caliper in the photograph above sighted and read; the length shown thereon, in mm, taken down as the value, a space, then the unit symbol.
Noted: 20.5 mm
